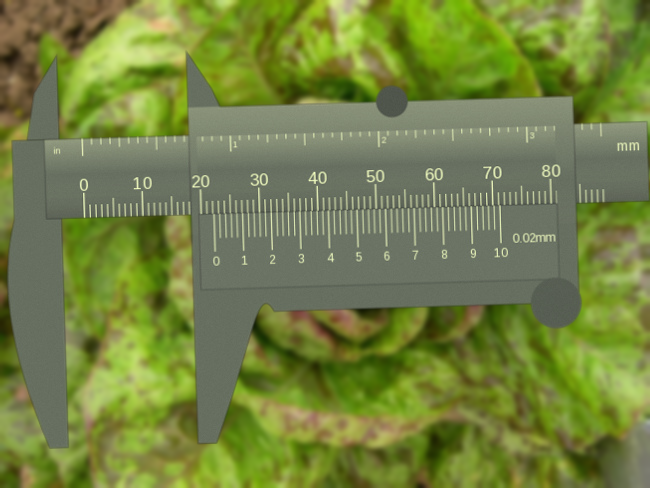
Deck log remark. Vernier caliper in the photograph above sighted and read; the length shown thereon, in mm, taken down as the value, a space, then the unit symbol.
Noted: 22.2 mm
